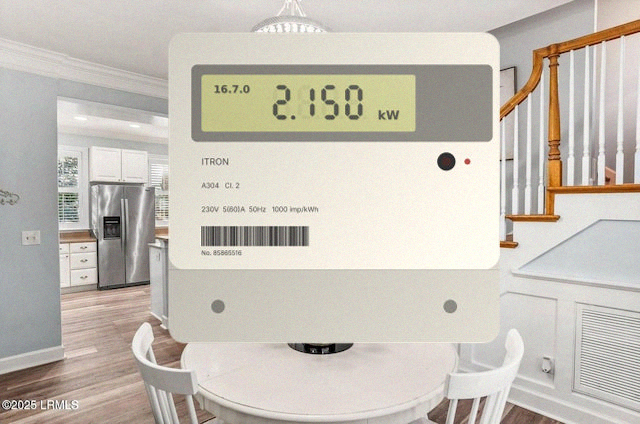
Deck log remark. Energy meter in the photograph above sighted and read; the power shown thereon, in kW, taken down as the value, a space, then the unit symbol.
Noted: 2.150 kW
